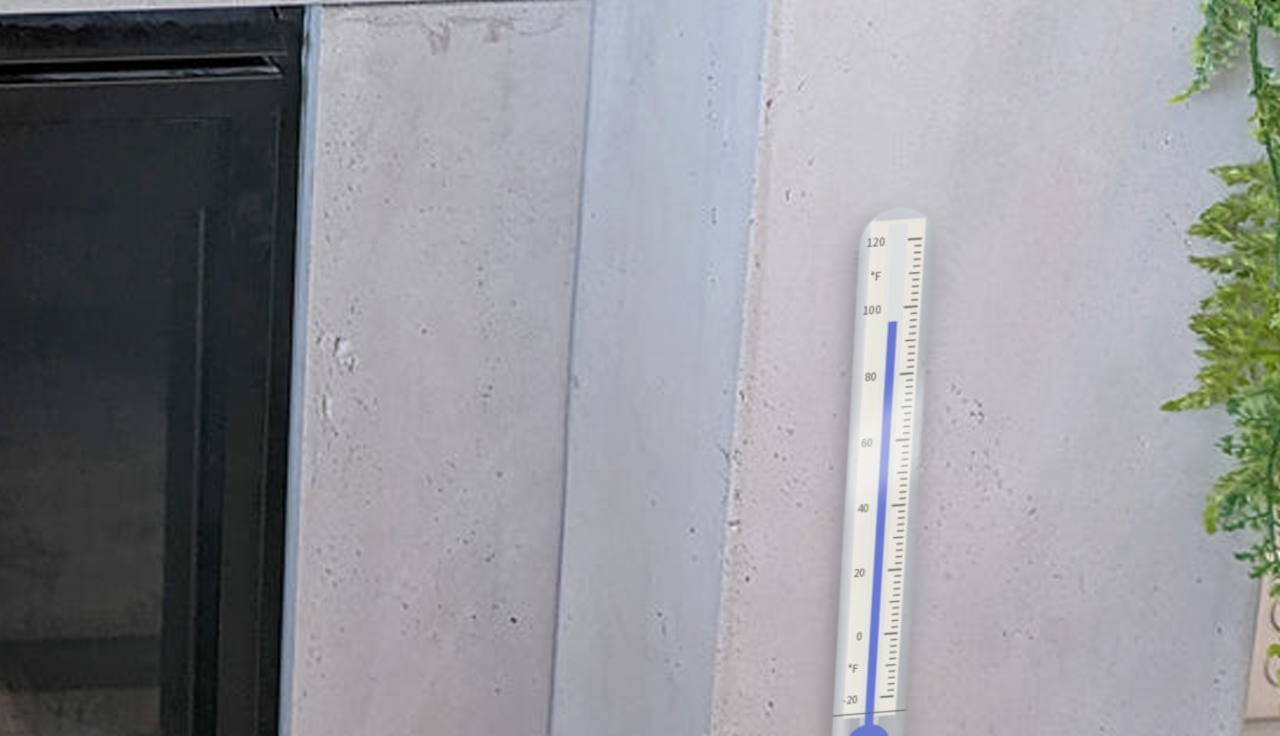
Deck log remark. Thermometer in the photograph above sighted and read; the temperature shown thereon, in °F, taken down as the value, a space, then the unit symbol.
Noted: 96 °F
